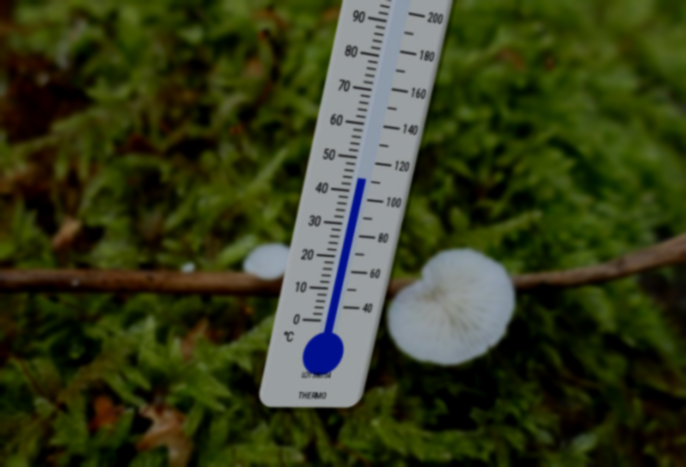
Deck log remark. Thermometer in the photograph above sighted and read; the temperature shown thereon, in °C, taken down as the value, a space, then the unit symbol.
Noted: 44 °C
